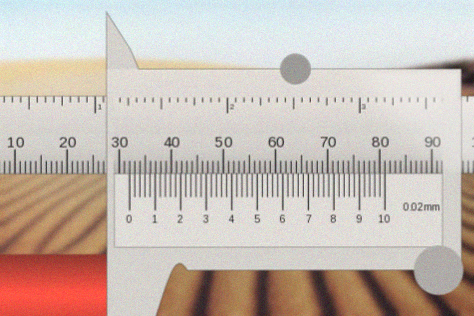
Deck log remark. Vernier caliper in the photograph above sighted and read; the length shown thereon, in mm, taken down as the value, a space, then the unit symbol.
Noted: 32.0 mm
